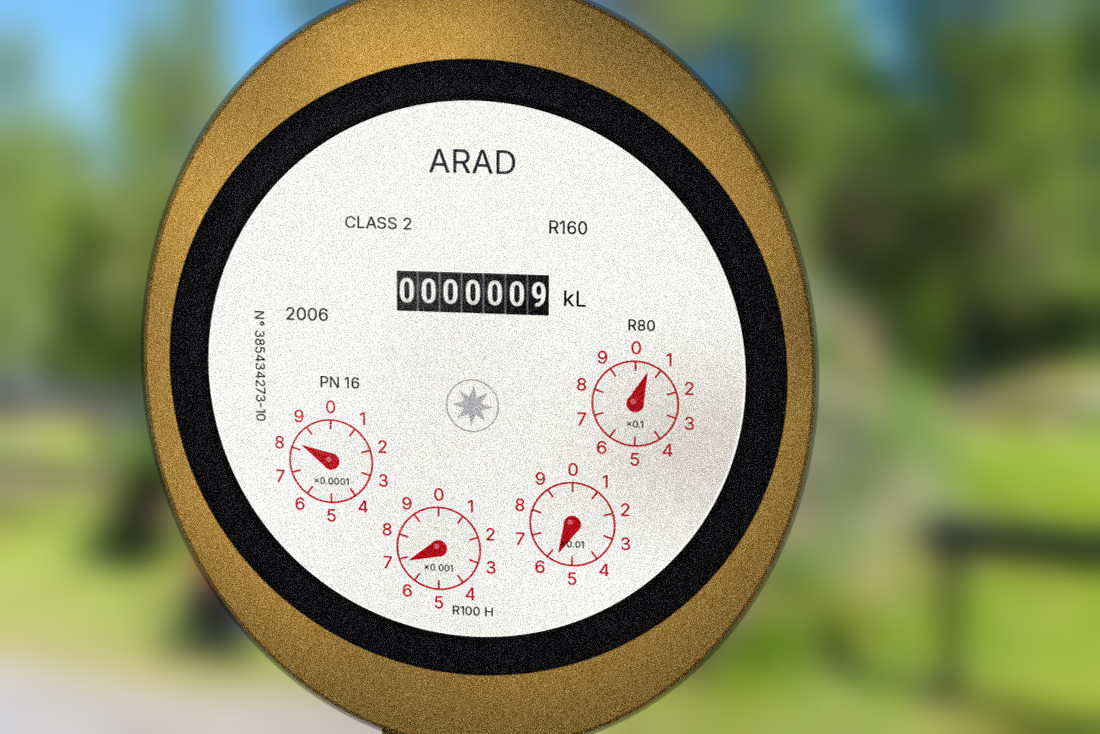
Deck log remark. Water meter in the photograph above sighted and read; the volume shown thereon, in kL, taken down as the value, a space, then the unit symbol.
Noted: 9.0568 kL
